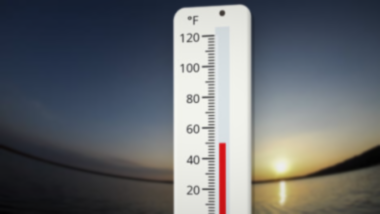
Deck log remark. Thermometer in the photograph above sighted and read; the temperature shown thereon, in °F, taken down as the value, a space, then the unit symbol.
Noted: 50 °F
